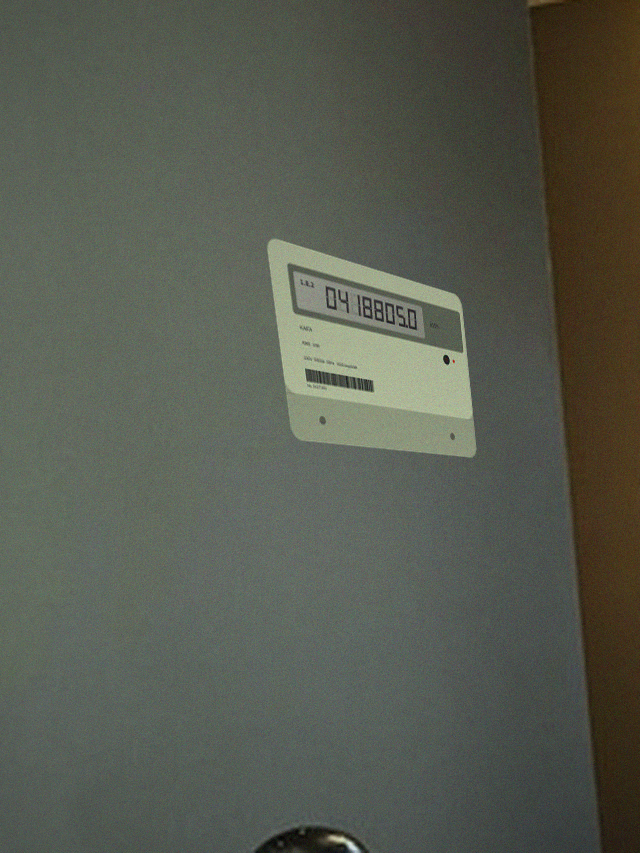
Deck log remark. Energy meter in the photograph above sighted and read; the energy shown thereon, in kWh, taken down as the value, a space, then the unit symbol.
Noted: 418805.0 kWh
